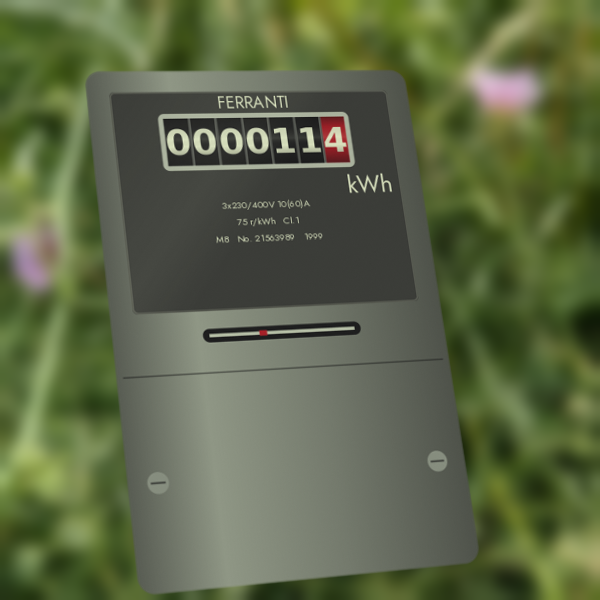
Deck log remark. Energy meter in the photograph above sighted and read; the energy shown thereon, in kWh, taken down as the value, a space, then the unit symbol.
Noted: 11.4 kWh
